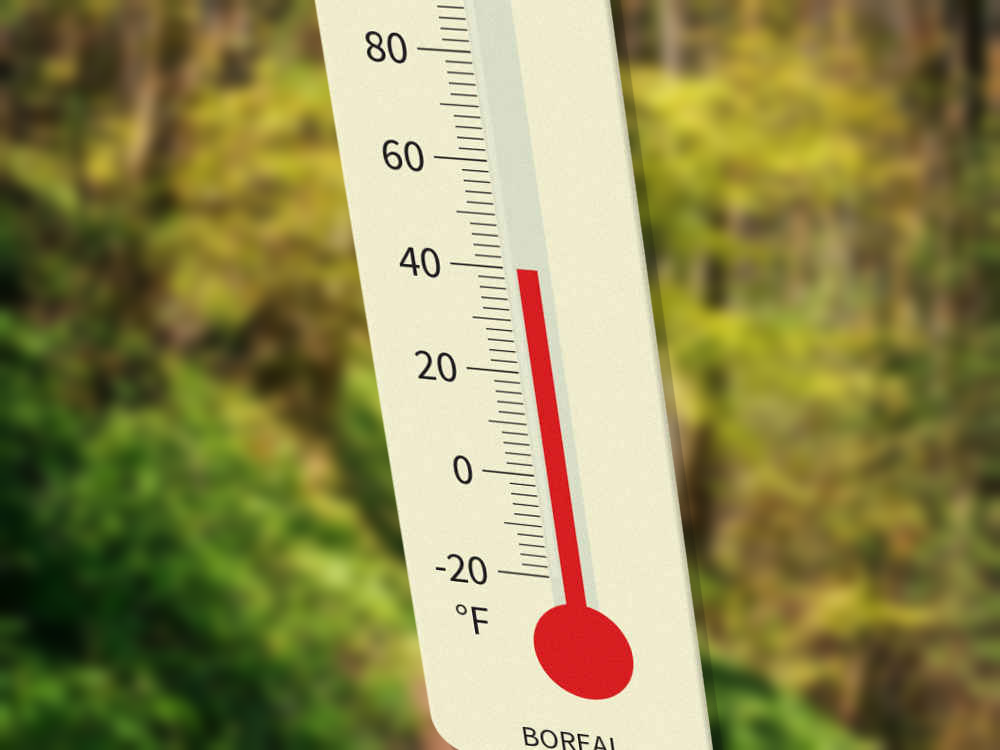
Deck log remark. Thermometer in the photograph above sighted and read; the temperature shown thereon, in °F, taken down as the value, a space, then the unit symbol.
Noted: 40 °F
